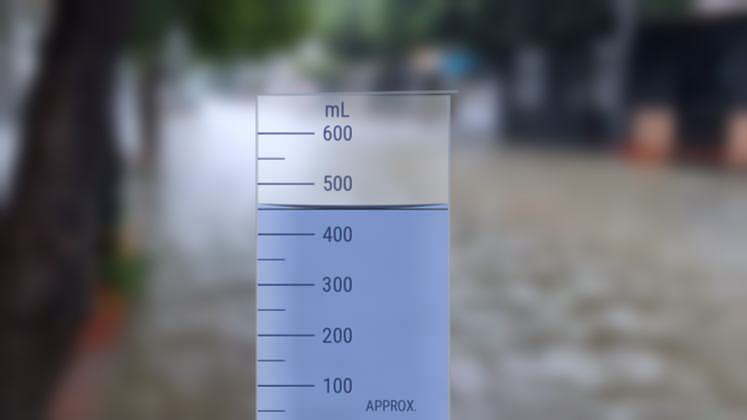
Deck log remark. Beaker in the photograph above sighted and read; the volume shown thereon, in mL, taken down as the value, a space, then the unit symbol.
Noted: 450 mL
